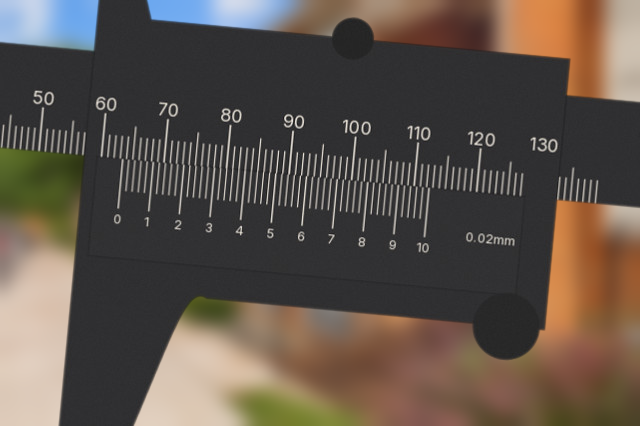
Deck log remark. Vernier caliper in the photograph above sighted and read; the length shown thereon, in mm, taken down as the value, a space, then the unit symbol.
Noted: 63.4 mm
